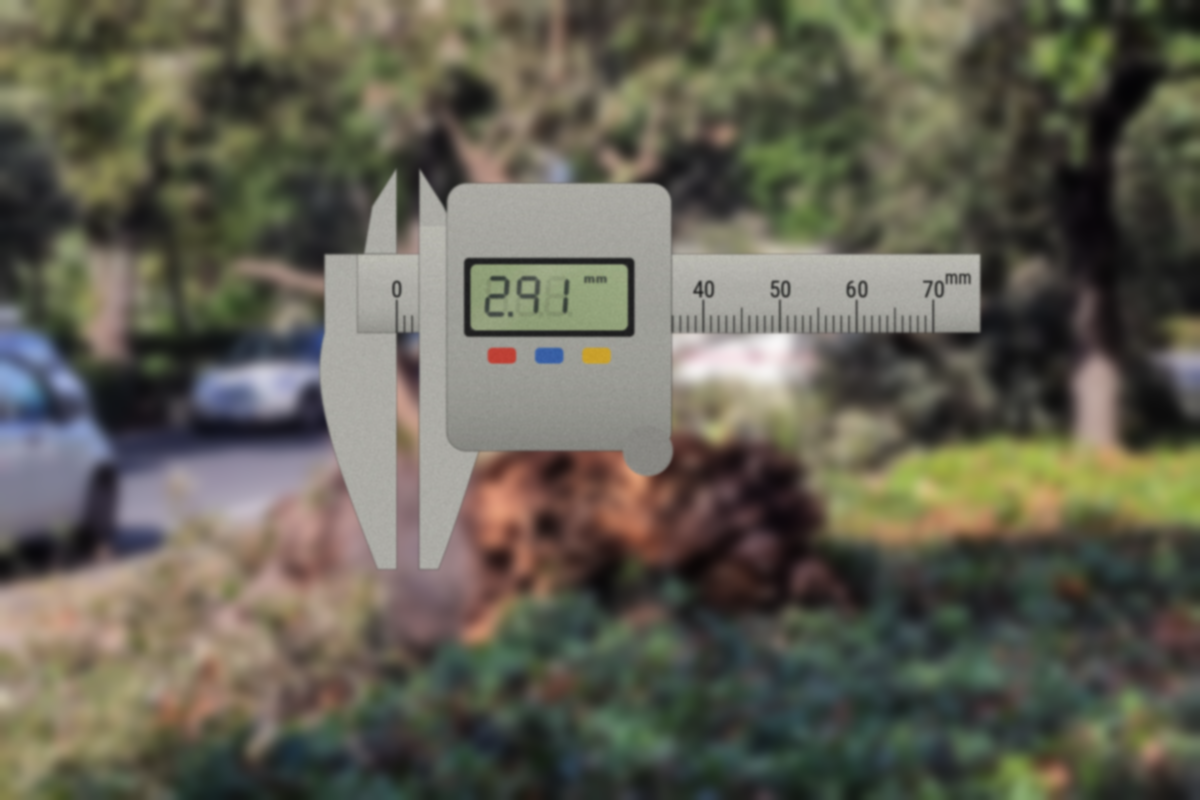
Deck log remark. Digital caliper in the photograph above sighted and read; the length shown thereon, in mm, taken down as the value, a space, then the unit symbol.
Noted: 2.91 mm
